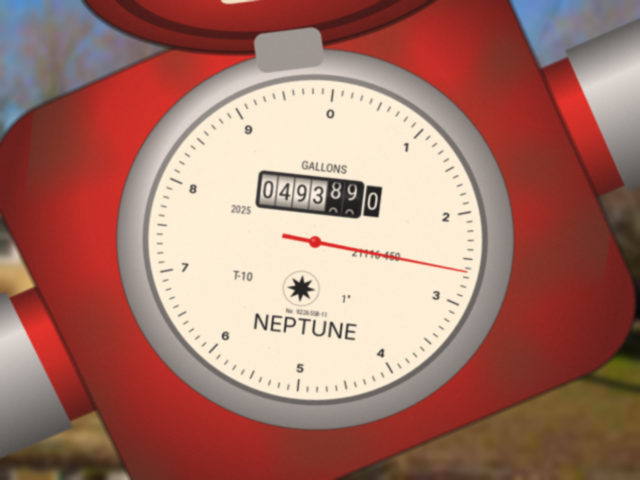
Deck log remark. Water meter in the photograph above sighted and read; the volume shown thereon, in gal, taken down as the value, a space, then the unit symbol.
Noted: 493892.6 gal
